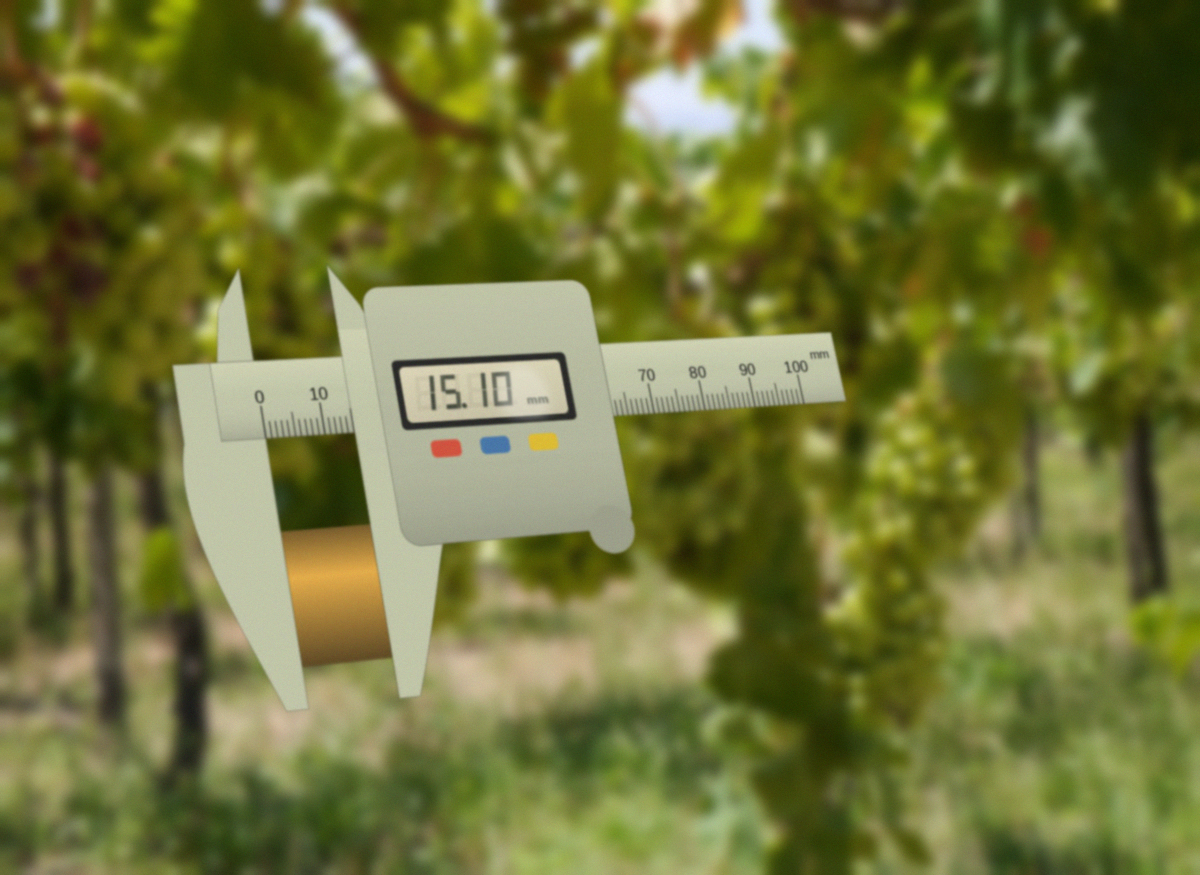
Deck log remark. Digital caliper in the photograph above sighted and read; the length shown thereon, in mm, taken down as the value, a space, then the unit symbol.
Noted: 15.10 mm
